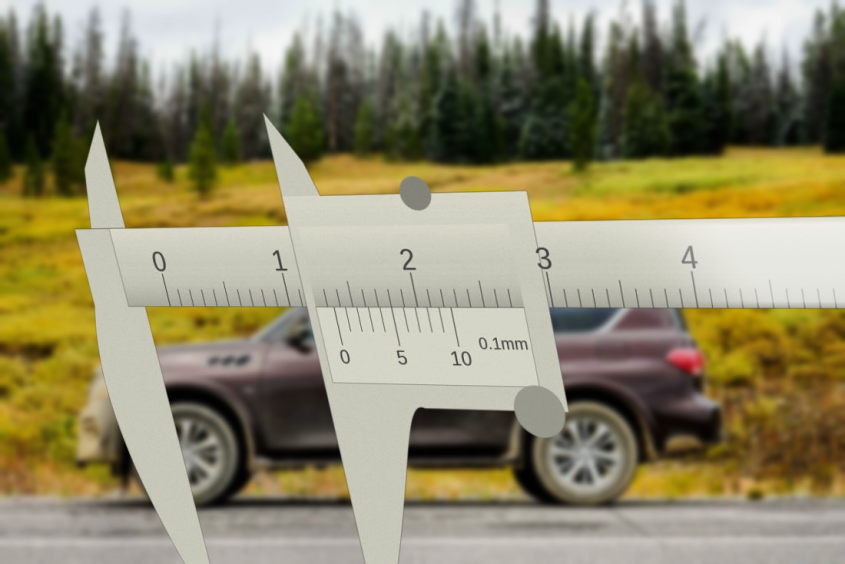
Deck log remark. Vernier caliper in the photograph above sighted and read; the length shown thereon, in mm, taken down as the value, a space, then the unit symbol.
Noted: 13.5 mm
